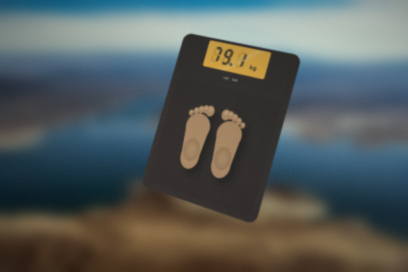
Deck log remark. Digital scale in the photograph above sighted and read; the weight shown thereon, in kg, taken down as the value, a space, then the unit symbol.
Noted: 79.1 kg
